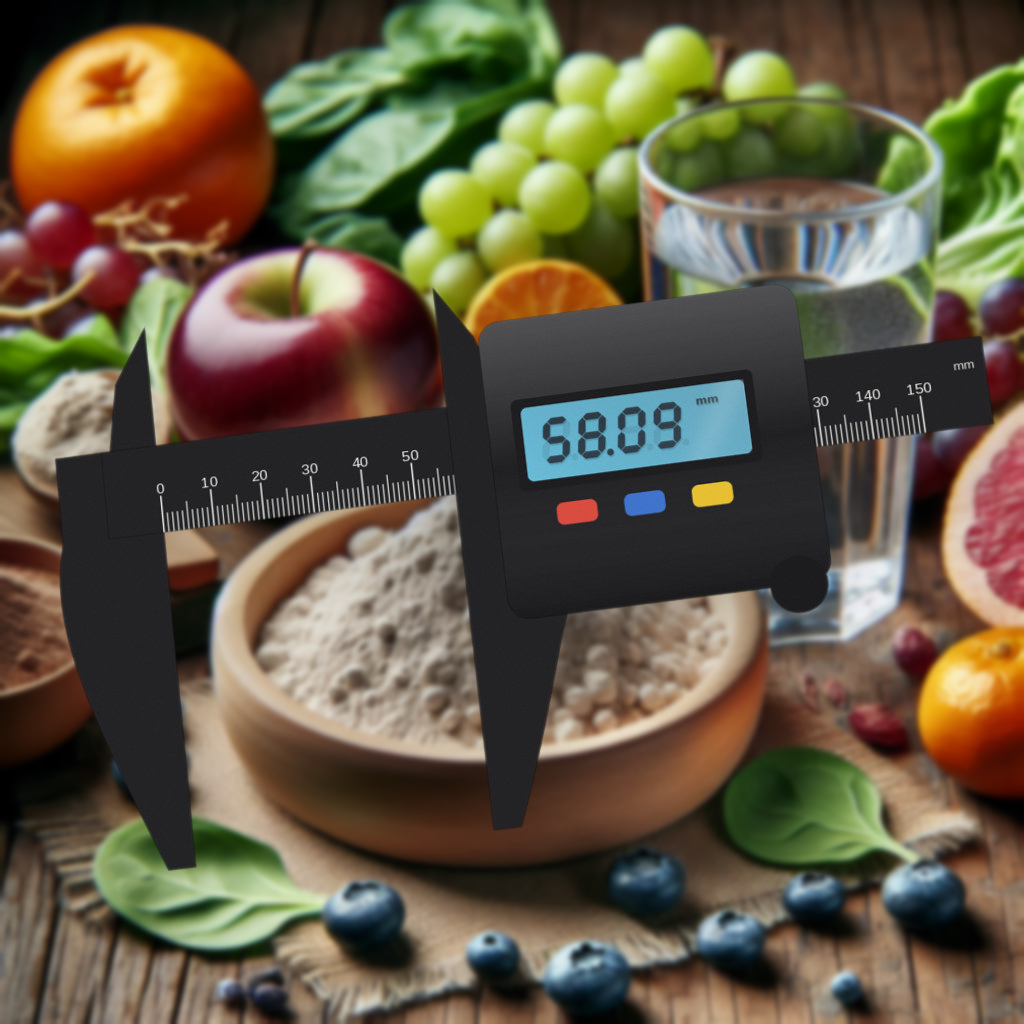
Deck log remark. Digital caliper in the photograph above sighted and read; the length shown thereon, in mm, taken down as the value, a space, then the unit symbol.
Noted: 58.09 mm
